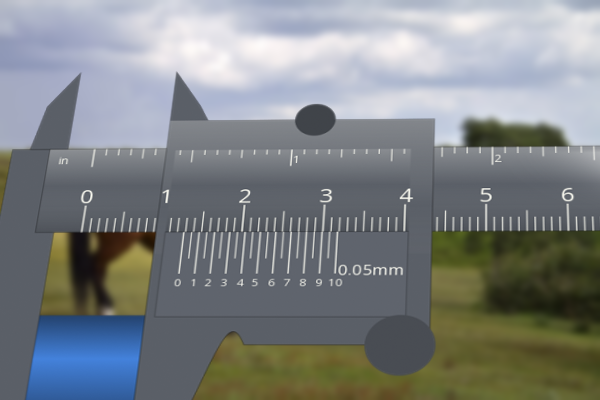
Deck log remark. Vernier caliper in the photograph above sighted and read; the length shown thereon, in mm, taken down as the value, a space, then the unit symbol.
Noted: 12.8 mm
